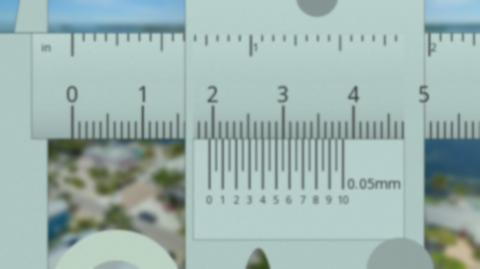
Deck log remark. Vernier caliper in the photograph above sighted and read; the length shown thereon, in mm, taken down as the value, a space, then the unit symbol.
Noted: 19.5 mm
